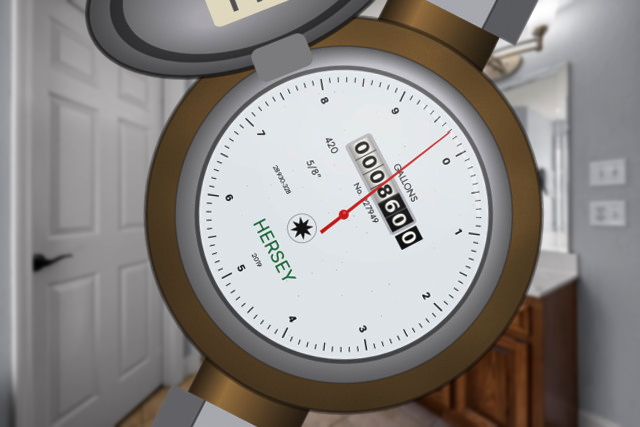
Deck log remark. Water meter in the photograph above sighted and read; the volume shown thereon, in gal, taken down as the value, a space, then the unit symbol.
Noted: 8599.7 gal
